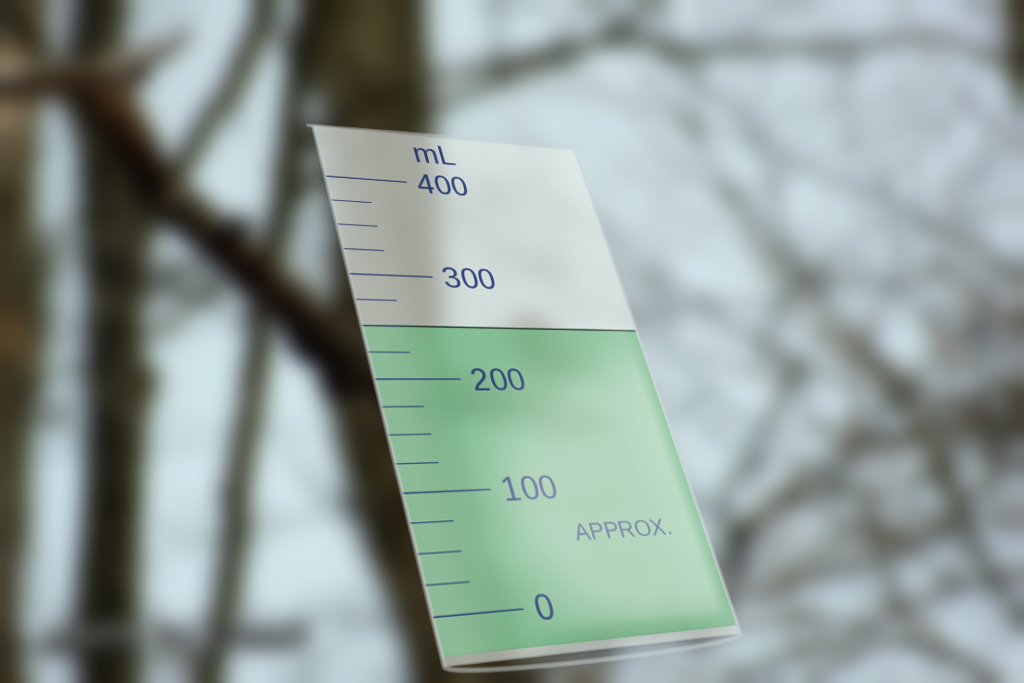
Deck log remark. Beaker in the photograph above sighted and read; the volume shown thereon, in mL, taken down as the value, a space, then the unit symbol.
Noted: 250 mL
